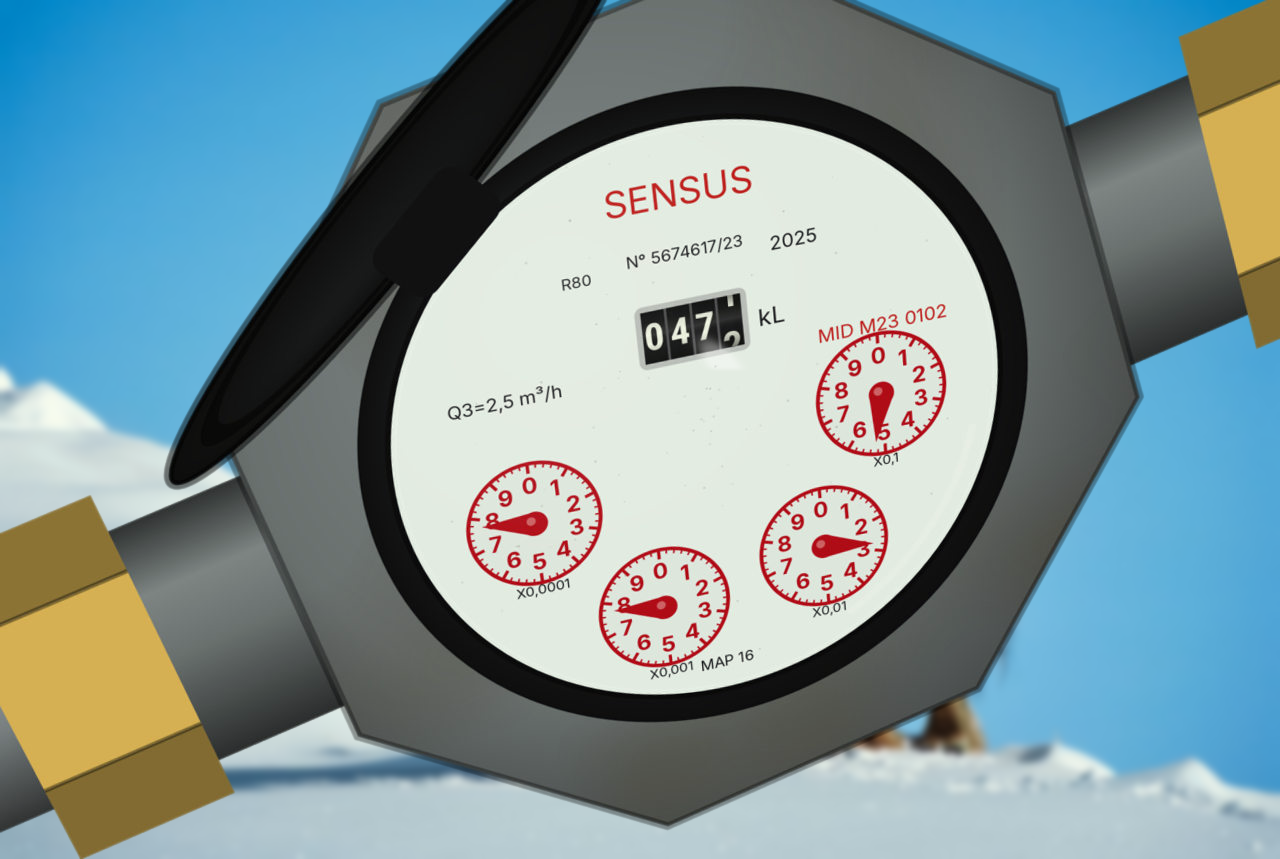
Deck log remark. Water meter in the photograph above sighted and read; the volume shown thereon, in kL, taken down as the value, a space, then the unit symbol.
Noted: 471.5277 kL
